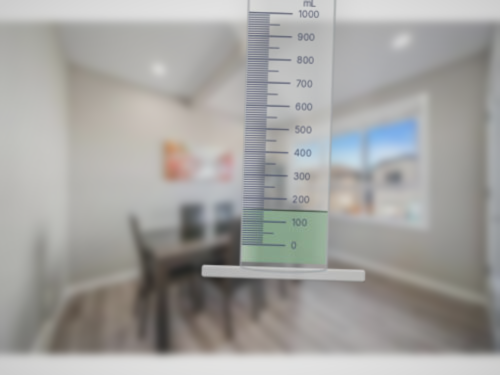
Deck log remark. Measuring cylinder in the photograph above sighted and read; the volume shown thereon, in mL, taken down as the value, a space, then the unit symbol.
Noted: 150 mL
